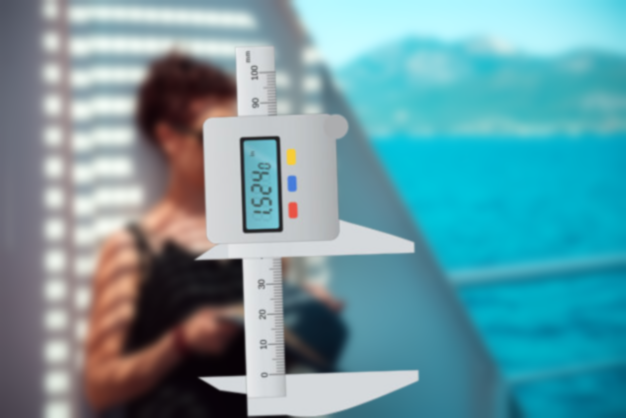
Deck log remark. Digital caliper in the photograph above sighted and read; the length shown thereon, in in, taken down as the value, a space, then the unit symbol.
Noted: 1.5240 in
